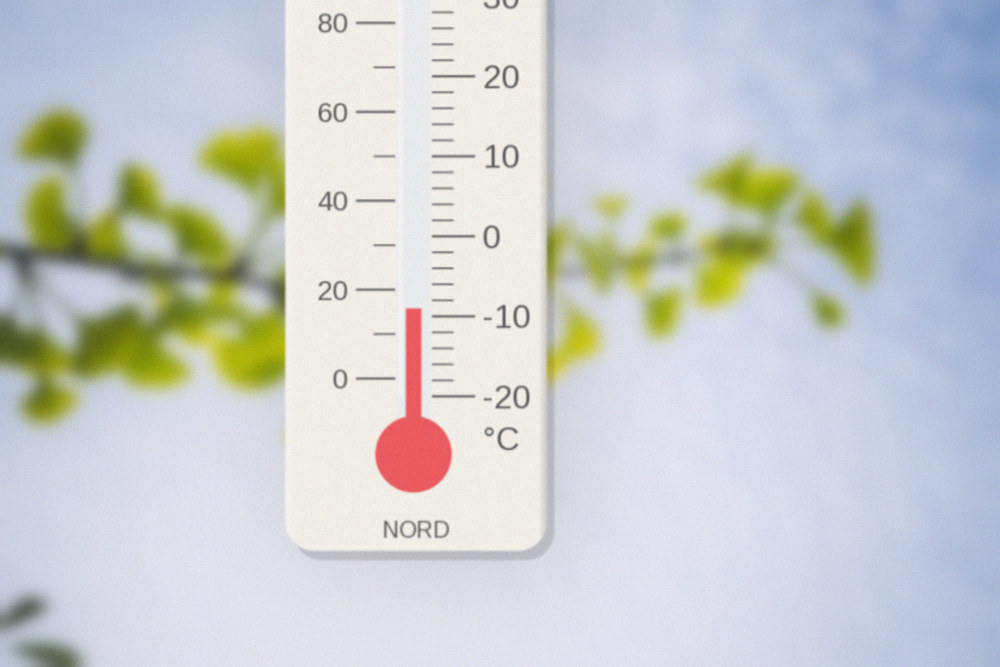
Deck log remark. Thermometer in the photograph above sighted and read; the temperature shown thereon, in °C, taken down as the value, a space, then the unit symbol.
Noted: -9 °C
